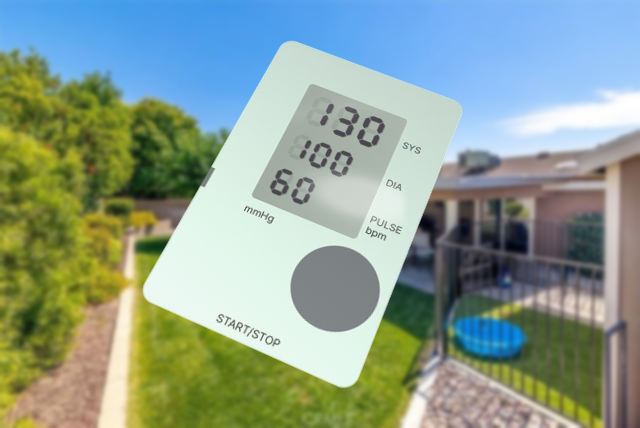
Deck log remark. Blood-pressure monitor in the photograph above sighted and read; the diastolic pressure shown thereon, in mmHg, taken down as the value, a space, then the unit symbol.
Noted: 100 mmHg
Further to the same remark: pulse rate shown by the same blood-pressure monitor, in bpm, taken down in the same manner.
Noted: 60 bpm
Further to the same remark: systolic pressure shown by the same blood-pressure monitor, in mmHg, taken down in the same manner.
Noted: 130 mmHg
